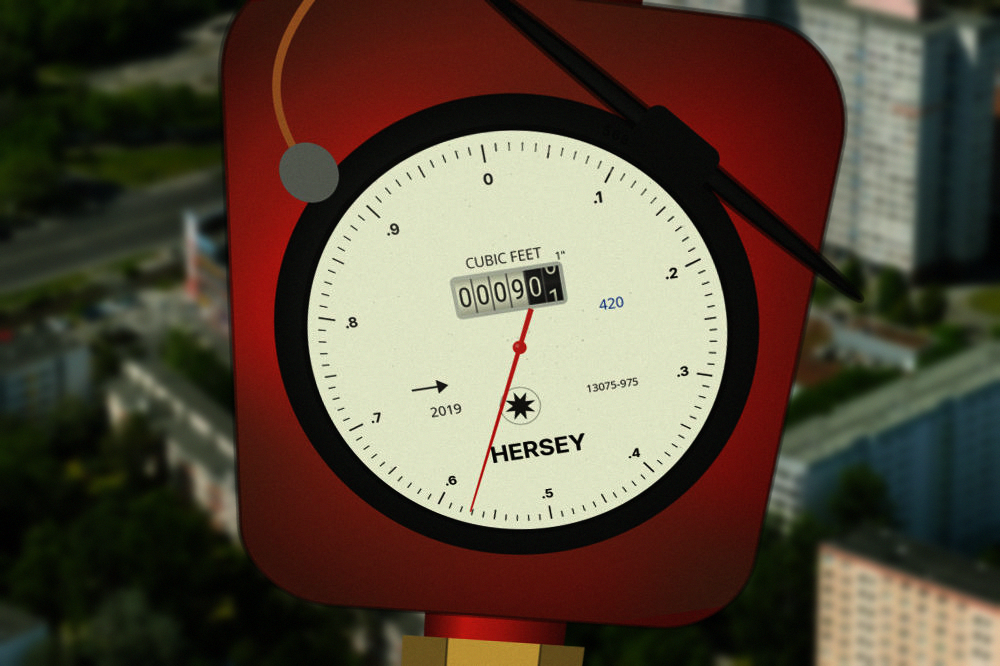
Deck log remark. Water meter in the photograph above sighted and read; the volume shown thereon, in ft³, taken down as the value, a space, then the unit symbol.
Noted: 900.57 ft³
